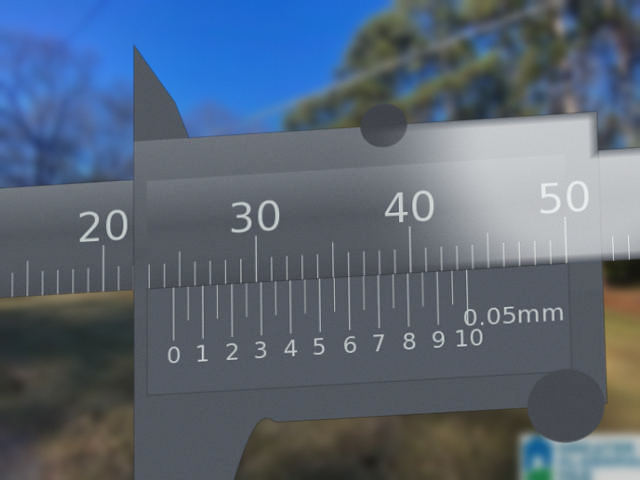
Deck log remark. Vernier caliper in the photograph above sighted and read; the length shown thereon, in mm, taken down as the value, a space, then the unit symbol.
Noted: 24.6 mm
